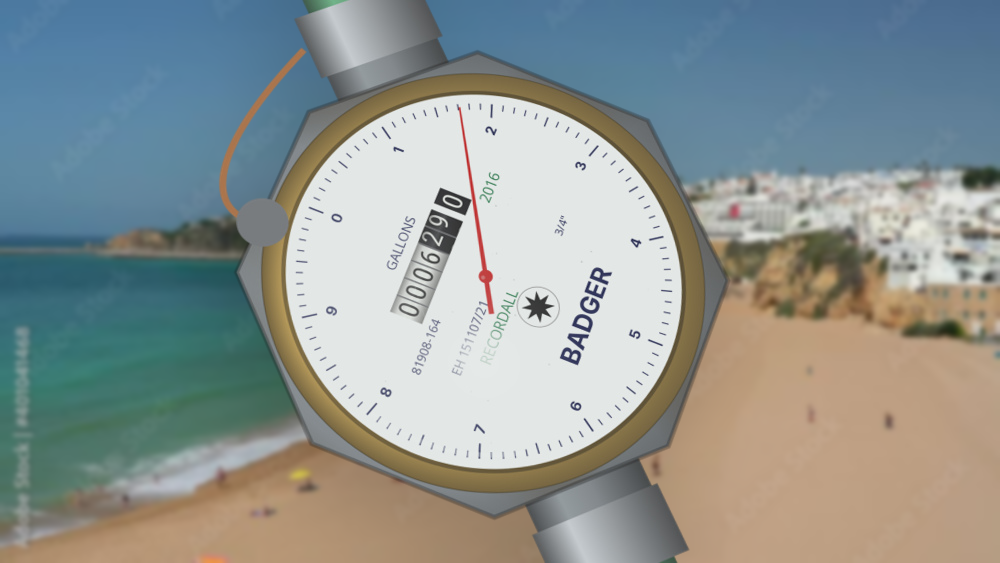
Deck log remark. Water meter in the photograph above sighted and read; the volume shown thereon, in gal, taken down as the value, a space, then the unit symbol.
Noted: 6291.7 gal
